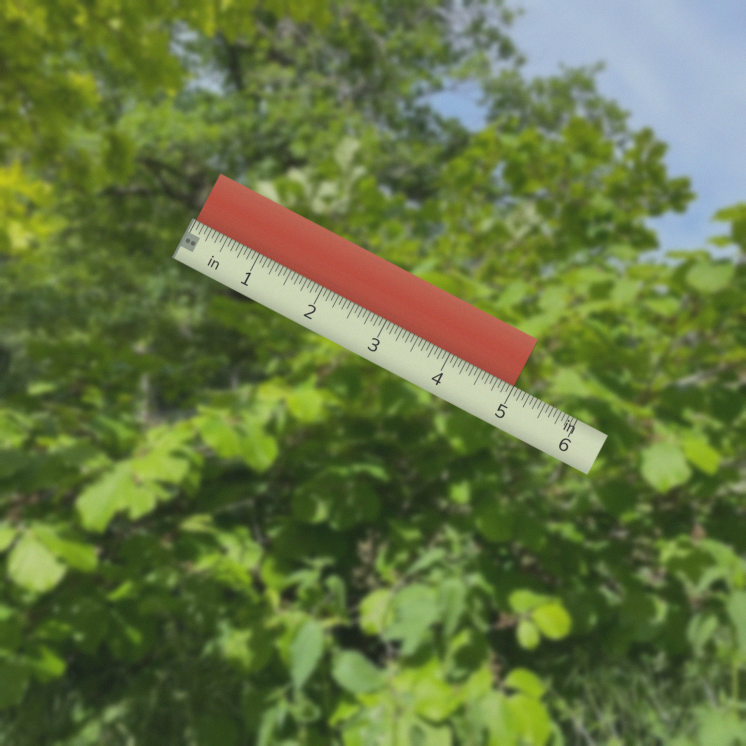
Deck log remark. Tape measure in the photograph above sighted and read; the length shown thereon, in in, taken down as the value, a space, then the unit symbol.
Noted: 5 in
